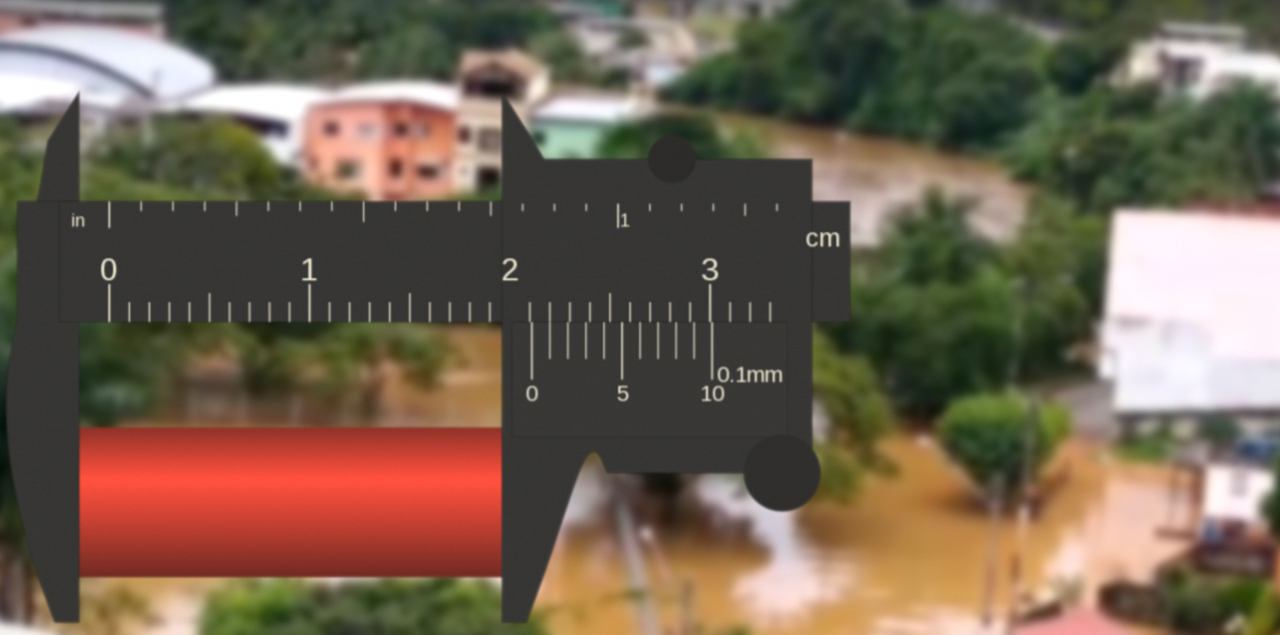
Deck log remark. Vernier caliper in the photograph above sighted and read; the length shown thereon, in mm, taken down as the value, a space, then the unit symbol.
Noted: 21.1 mm
